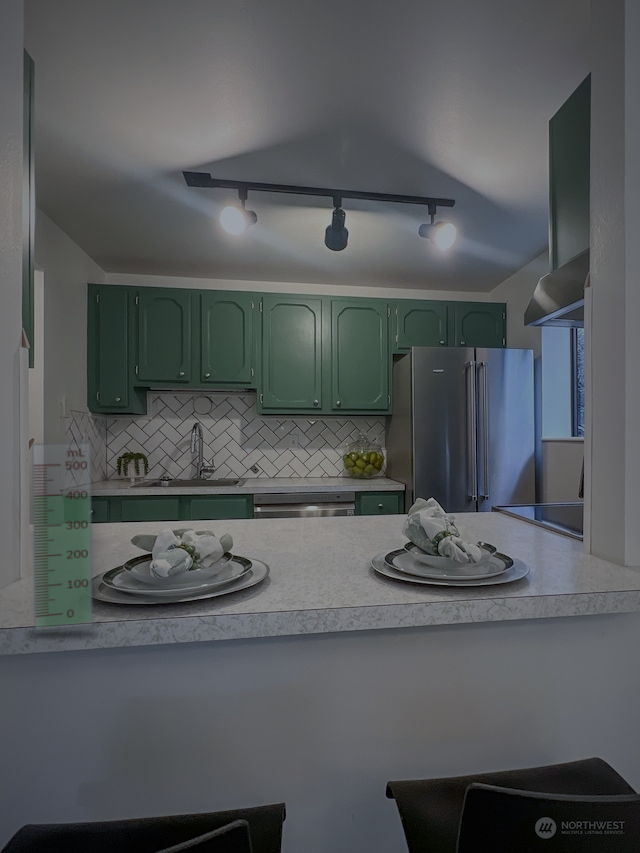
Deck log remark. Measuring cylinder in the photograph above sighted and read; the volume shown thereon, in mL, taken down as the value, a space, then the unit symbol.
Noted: 400 mL
